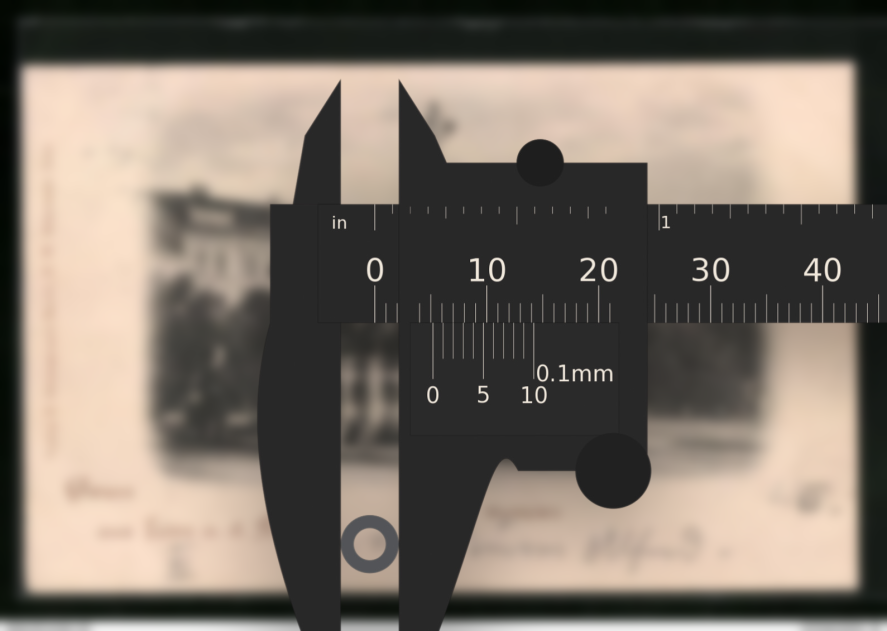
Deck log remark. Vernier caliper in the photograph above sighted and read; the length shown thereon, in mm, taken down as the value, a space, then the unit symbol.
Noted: 5.2 mm
